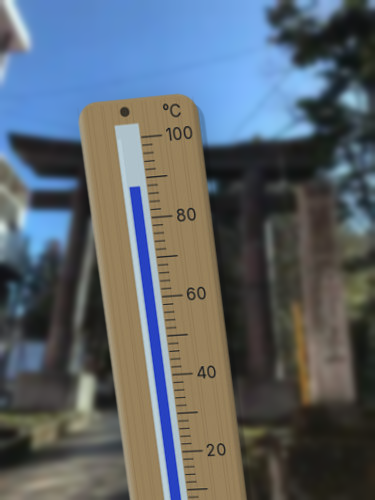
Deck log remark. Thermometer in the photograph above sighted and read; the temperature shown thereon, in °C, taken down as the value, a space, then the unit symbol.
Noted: 88 °C
